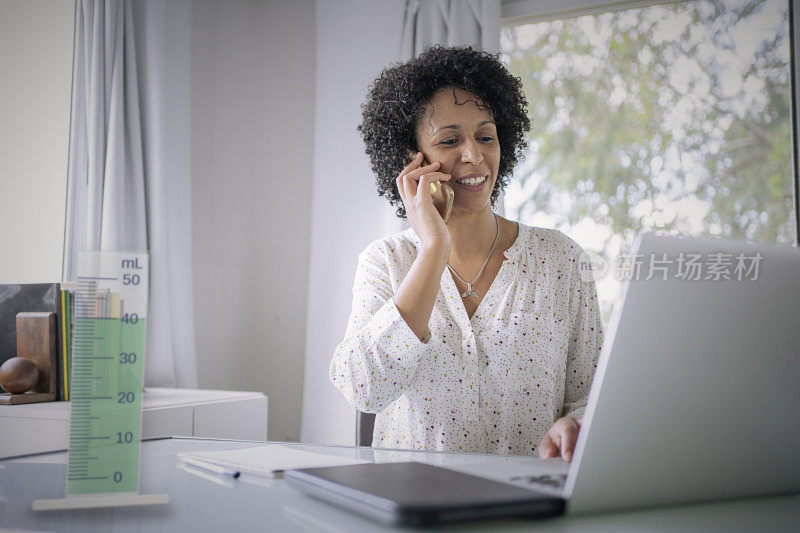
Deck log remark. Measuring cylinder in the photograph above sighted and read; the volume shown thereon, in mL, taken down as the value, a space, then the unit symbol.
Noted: 40 mL
